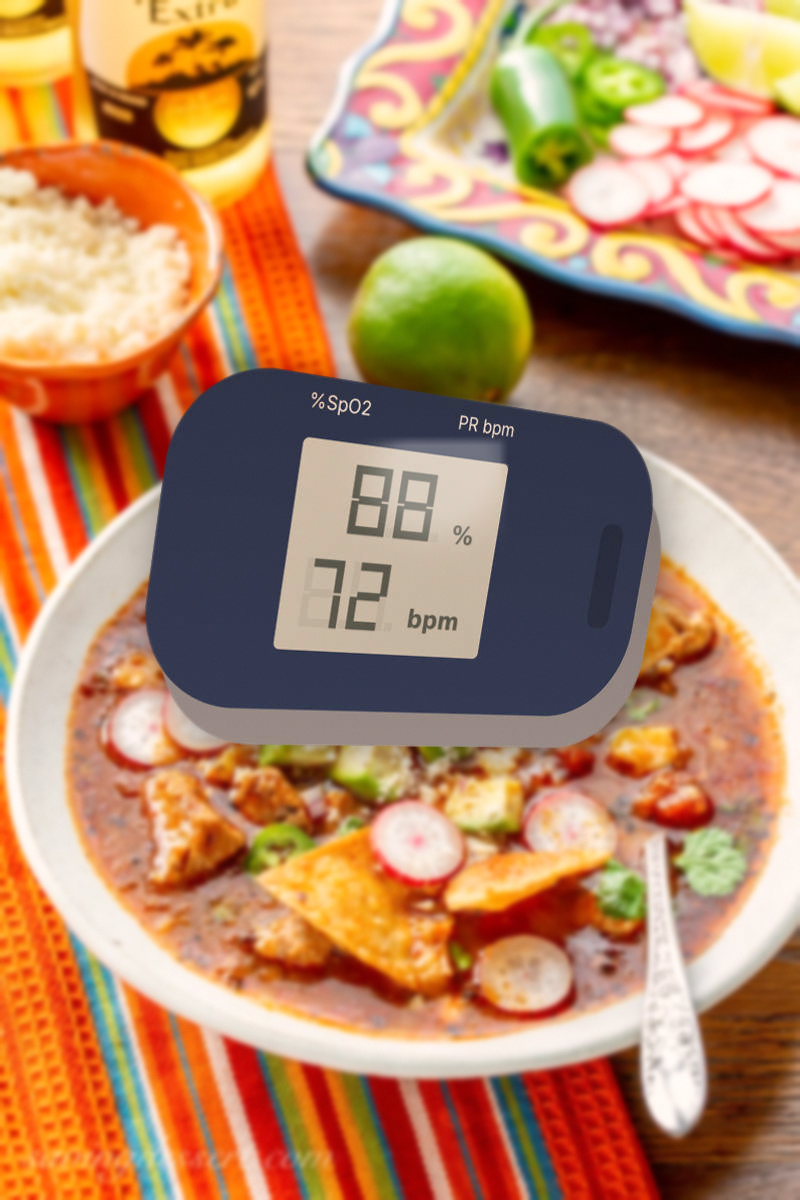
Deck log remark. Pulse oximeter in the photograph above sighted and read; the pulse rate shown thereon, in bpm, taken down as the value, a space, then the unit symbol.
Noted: 72 bpm
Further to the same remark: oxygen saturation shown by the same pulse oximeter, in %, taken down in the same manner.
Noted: 88 %
